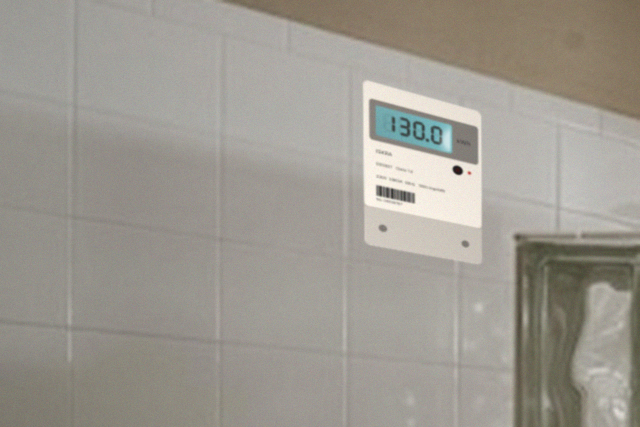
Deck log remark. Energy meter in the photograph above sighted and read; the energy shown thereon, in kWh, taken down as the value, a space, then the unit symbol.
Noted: 130.0 kWh
